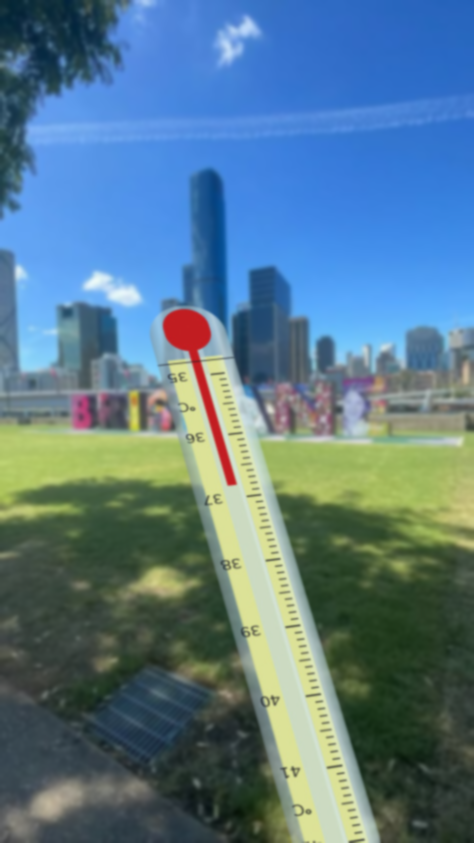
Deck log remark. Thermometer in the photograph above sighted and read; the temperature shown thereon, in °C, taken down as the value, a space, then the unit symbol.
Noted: 36.8 °C
